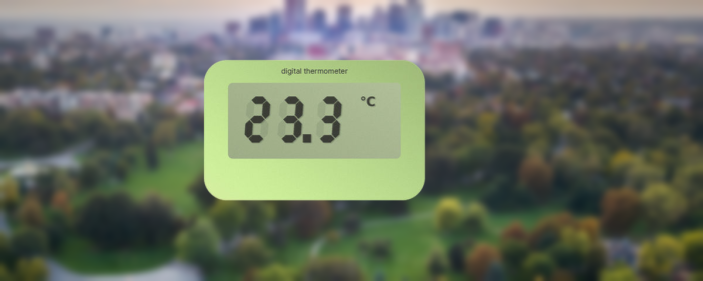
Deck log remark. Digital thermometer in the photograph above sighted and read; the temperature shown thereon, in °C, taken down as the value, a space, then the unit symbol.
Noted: 23.3 °C
